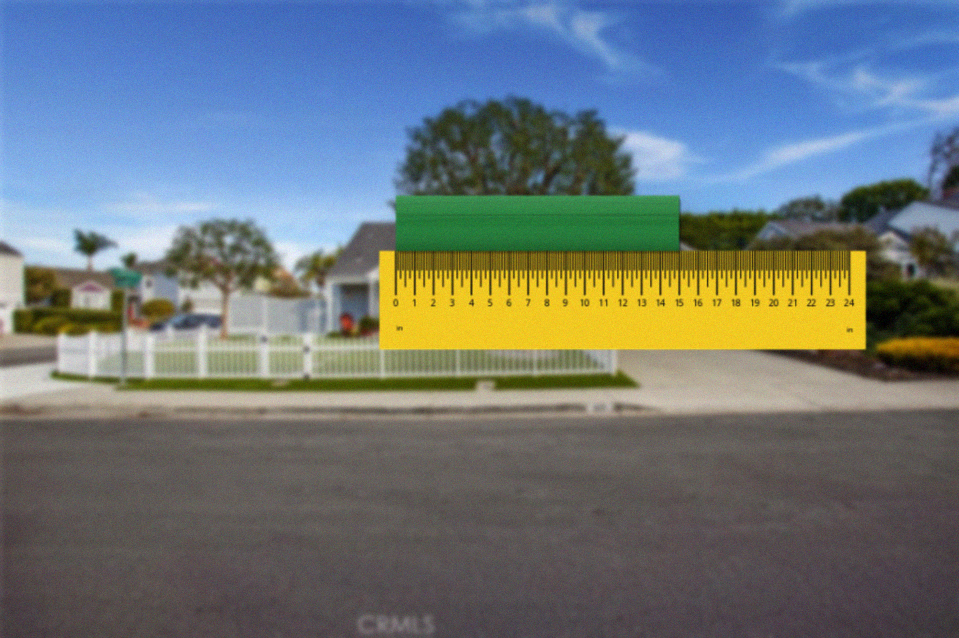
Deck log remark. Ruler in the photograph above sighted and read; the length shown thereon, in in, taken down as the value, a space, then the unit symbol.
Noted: 15 in
